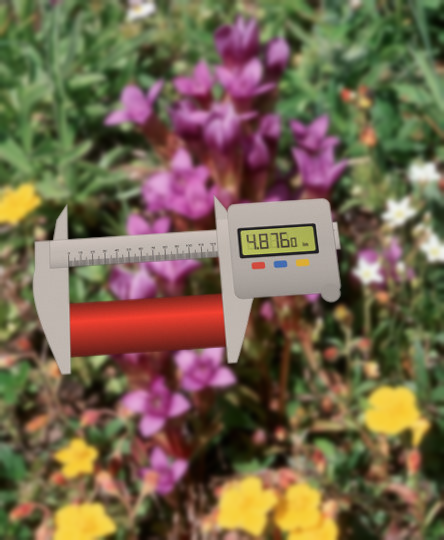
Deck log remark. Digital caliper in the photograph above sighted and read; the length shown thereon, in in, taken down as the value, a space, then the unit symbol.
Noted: 4.8760 in
